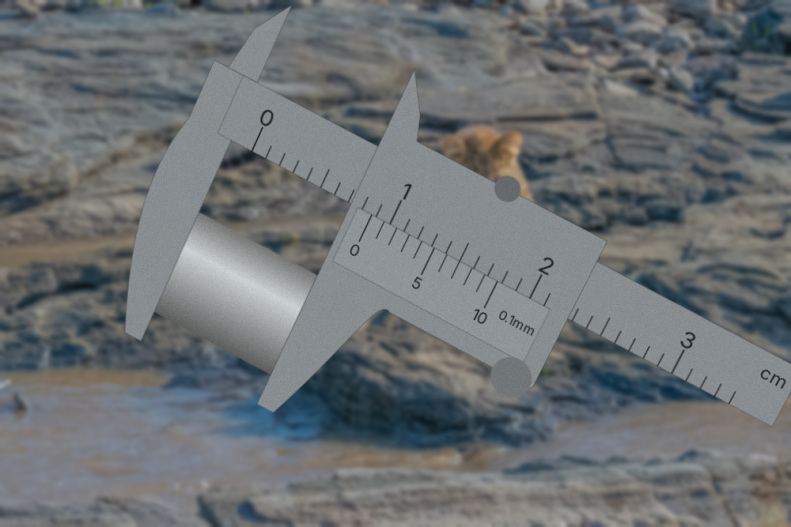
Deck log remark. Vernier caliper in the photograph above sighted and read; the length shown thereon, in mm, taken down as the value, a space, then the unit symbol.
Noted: 8.7 mm
